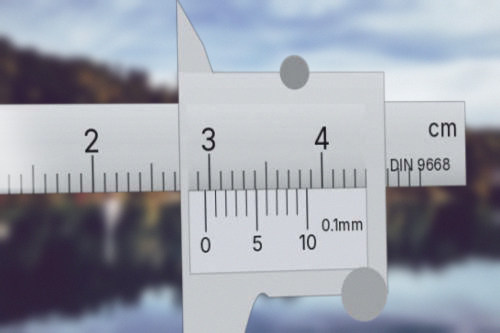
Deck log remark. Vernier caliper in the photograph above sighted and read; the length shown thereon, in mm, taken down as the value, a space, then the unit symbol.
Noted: 29.6 mm
